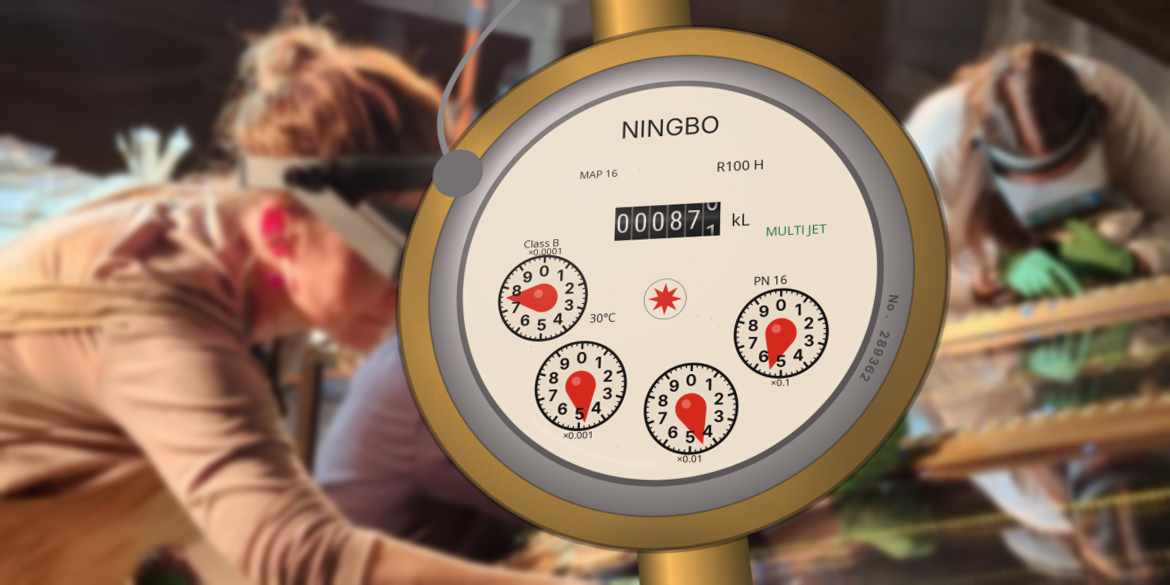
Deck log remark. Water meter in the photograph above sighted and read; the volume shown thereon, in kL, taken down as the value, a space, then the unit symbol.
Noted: 870.5447 kL
